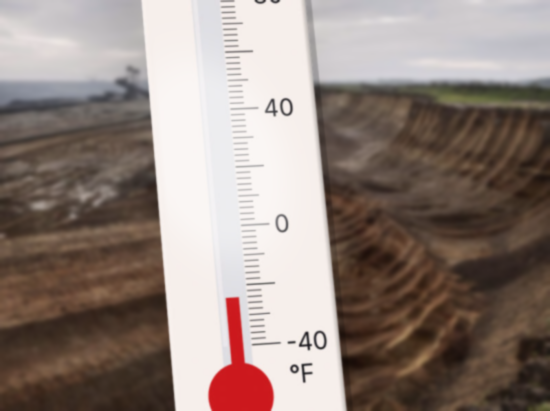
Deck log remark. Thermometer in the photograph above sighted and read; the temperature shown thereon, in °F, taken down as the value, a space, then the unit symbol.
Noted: -24 °F
